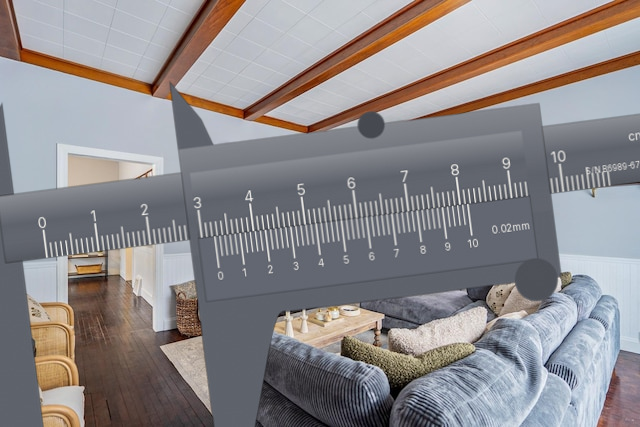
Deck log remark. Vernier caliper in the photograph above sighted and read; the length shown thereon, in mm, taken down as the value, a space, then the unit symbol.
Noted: 32.5 mm
